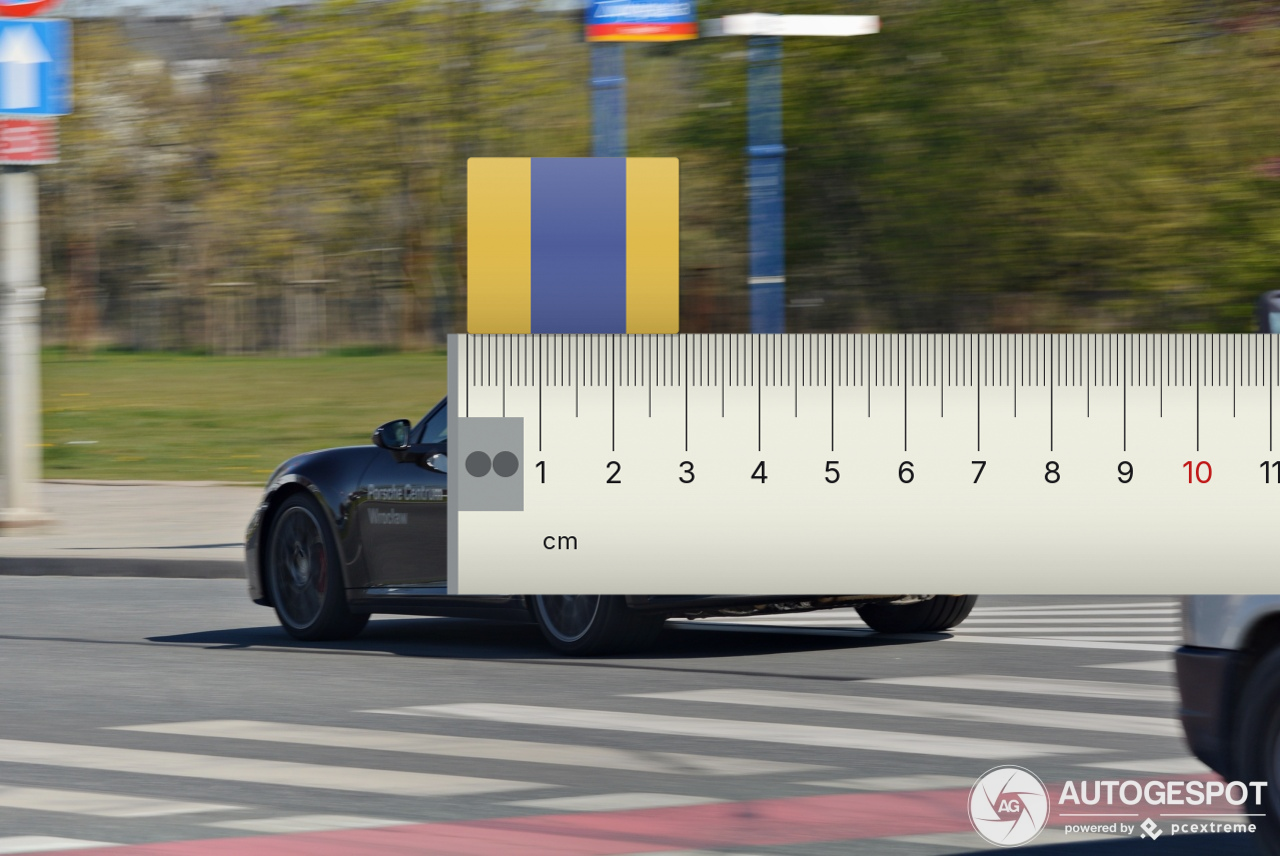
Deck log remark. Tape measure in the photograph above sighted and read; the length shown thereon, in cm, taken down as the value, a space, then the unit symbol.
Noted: 2.9 cm
